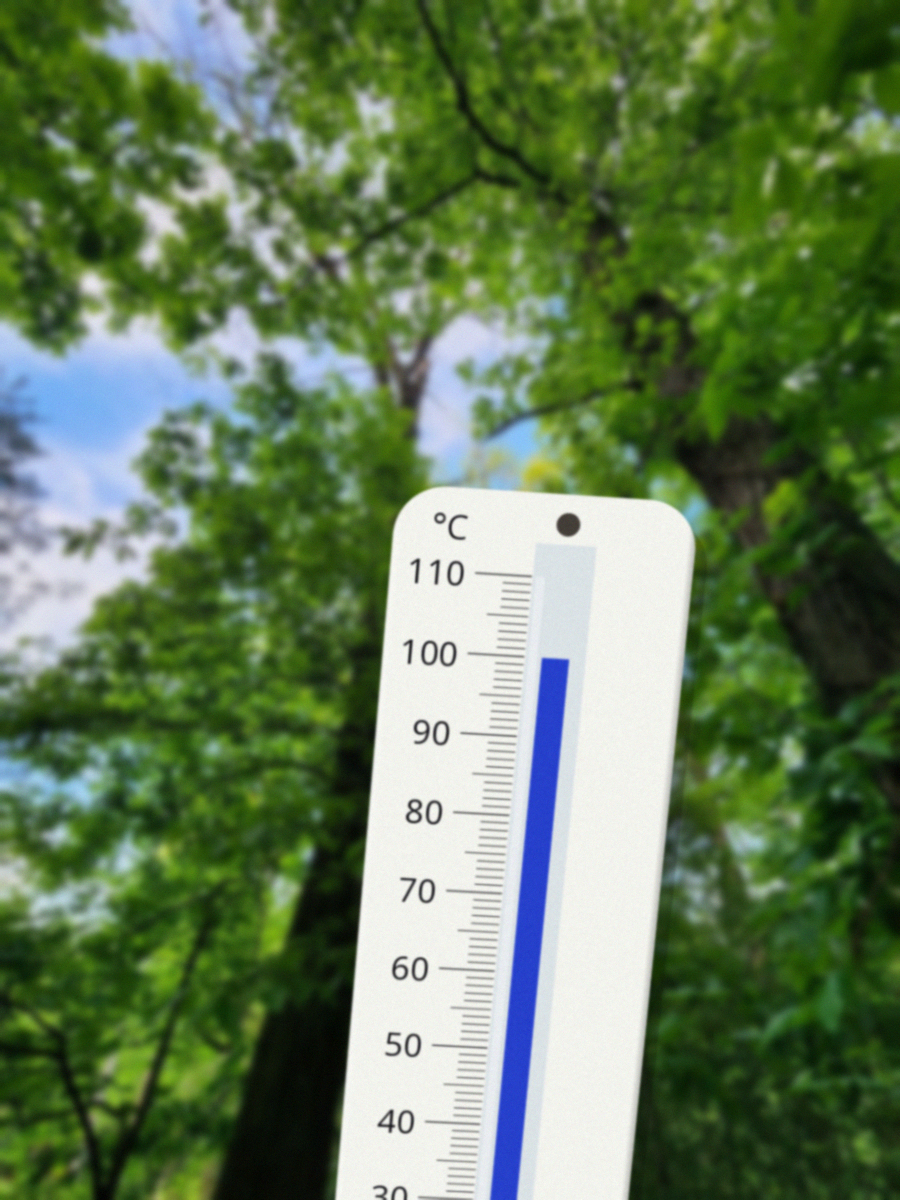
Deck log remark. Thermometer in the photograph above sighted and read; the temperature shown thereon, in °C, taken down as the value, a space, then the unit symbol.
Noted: 100 °C
